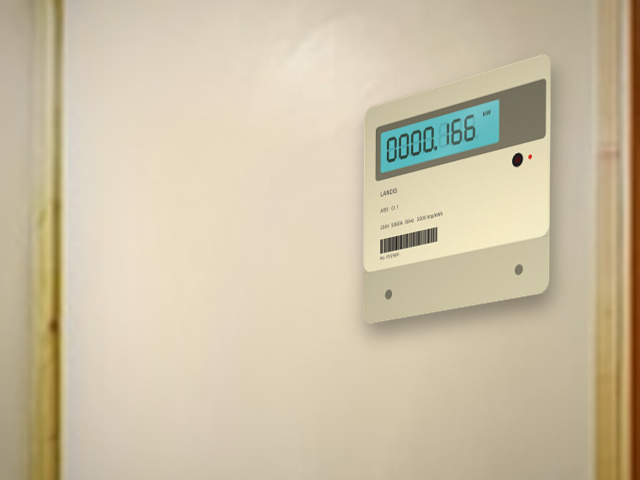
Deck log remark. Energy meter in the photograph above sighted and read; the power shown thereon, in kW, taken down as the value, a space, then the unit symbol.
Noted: 0.166 kW
